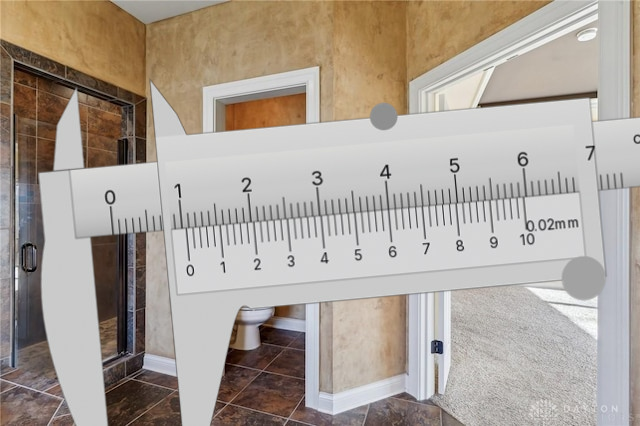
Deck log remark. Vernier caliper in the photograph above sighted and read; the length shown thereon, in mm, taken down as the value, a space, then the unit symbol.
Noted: 10.6 mm
